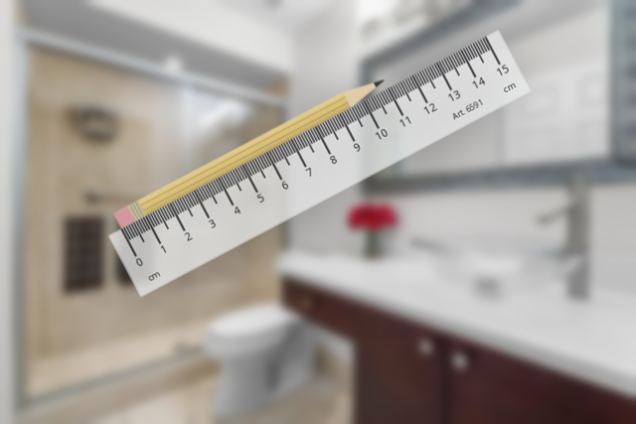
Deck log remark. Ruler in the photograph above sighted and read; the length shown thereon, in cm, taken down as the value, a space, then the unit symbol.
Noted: 11 cm
